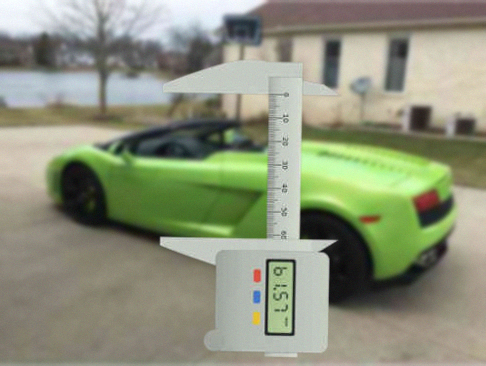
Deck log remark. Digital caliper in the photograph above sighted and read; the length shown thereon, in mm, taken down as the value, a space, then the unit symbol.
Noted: 61.57 mm
